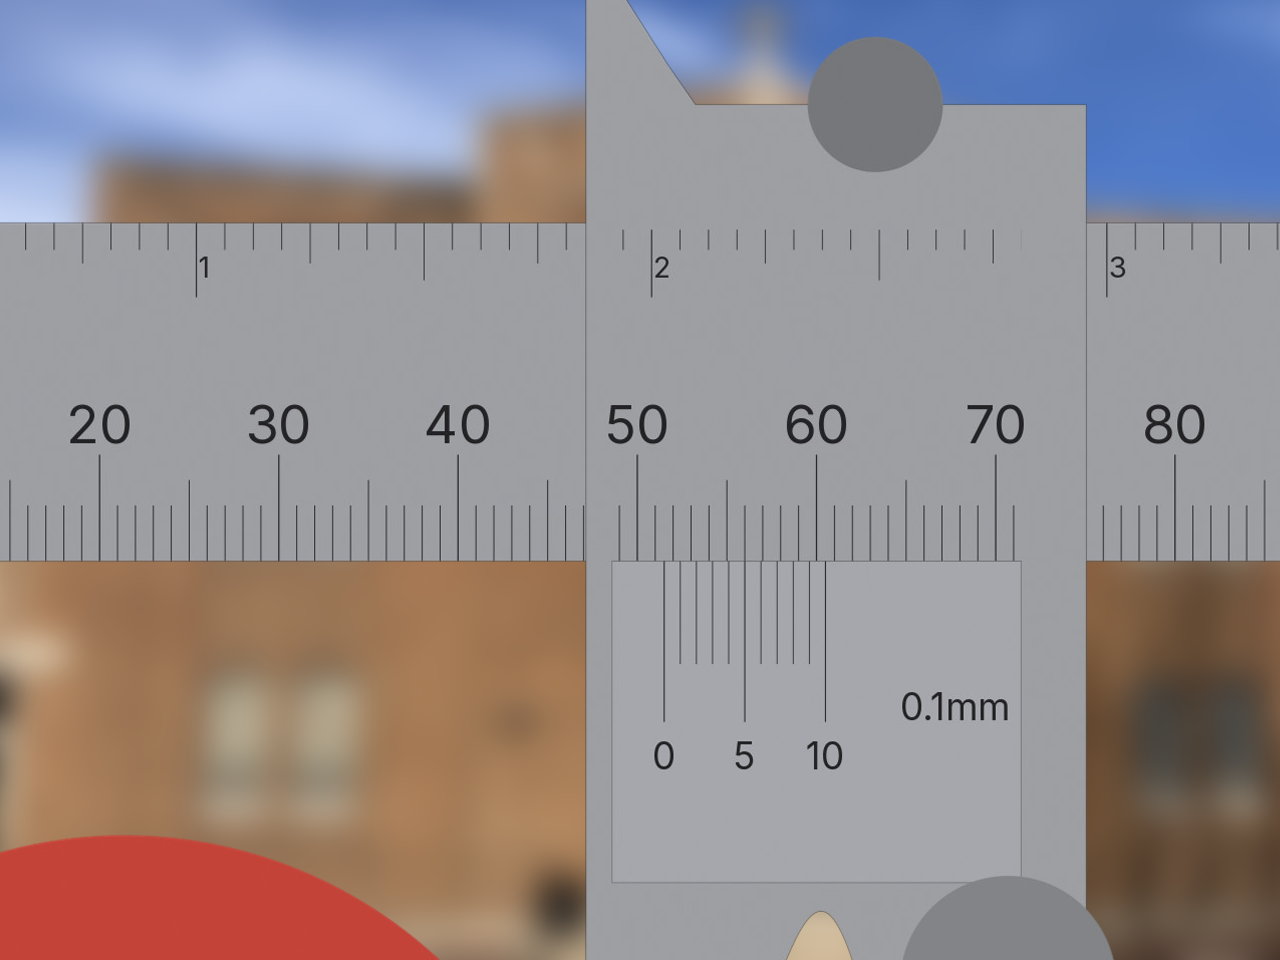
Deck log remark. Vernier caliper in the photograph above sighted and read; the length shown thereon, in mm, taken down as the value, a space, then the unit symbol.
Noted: 51.5 mm
